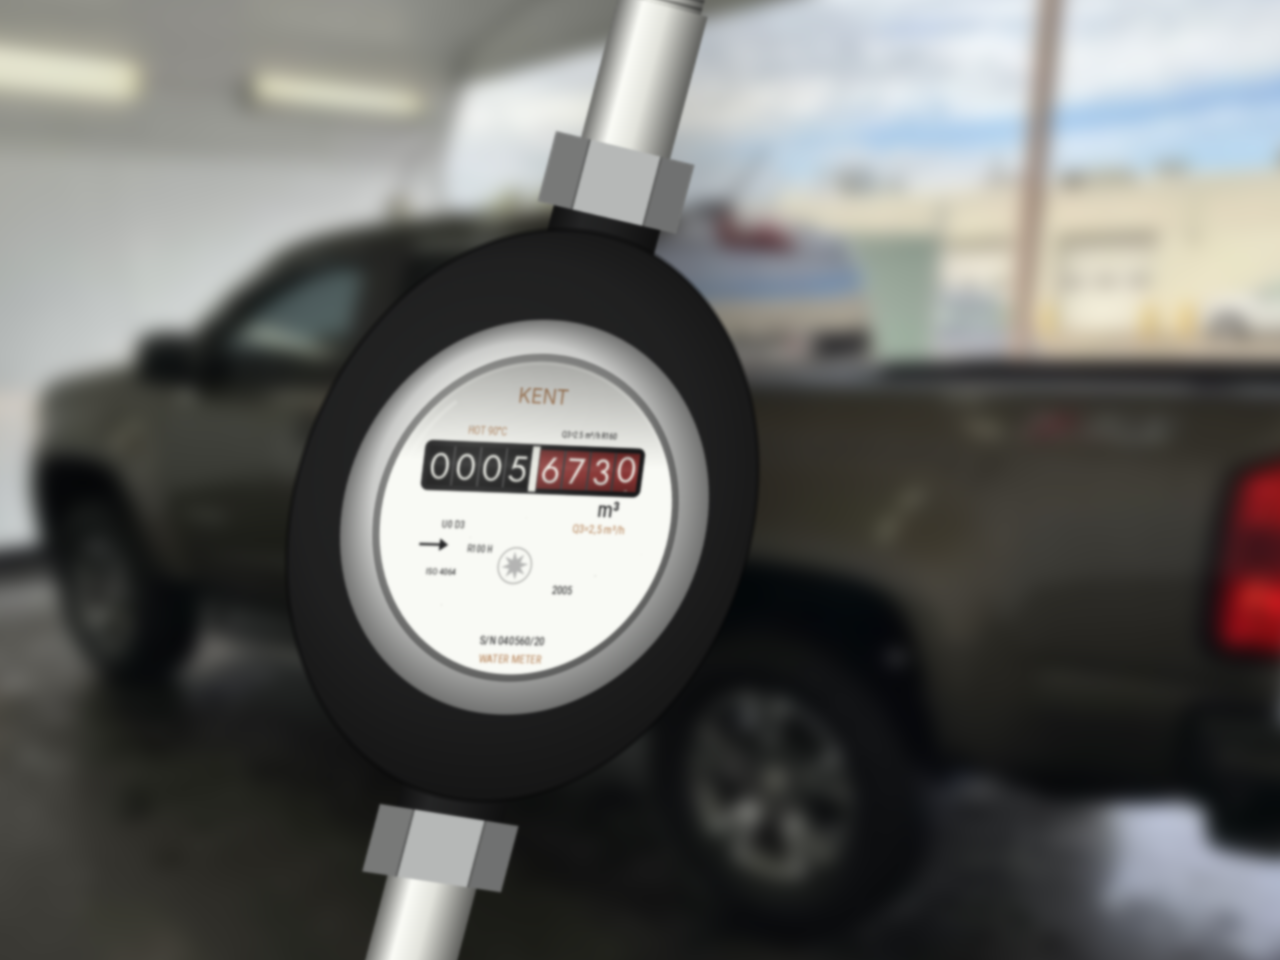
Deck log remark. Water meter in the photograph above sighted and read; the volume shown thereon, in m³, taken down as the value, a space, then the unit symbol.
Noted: 5.6730 m³
